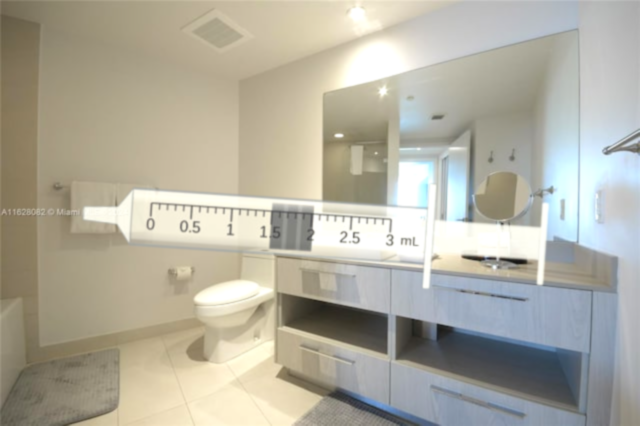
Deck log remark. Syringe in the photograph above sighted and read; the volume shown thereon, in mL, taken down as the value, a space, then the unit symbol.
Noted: 1.5 mL
